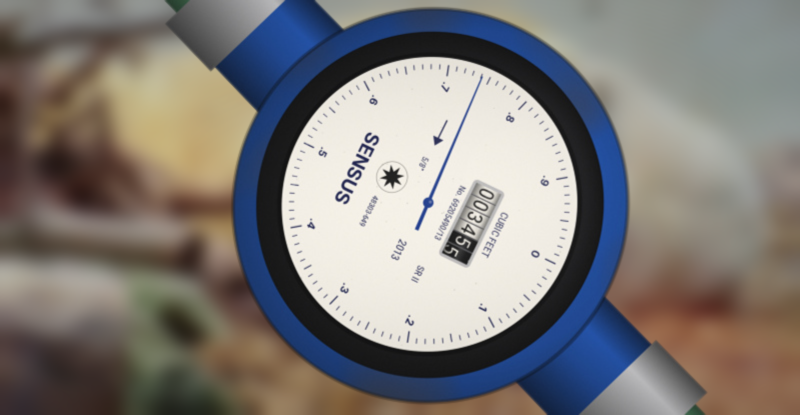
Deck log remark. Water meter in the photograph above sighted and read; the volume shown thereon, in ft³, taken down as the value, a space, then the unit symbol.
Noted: 3454.74 ft³
